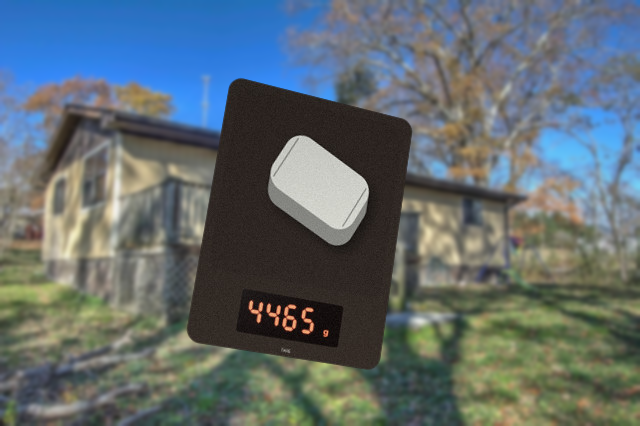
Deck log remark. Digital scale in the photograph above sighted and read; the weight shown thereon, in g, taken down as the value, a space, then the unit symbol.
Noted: 4465 g
